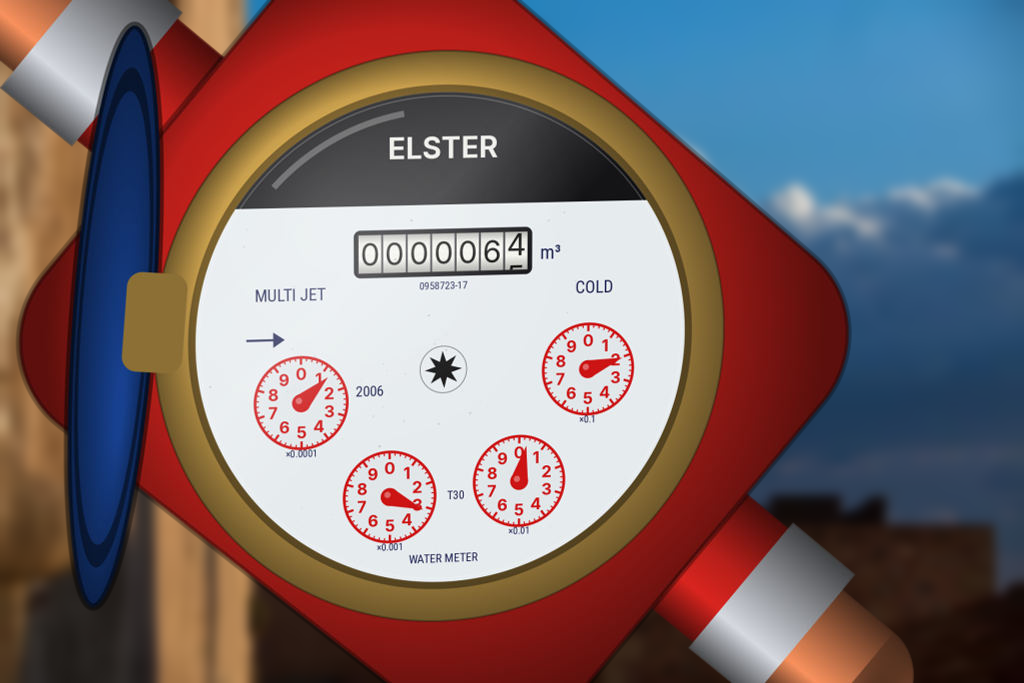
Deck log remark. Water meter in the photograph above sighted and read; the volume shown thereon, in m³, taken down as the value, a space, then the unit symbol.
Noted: 64.2031 m³
